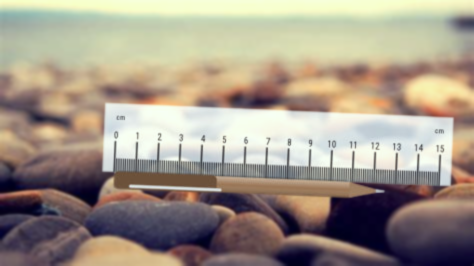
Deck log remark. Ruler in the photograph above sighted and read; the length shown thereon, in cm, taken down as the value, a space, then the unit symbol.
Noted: 12.5 cm
